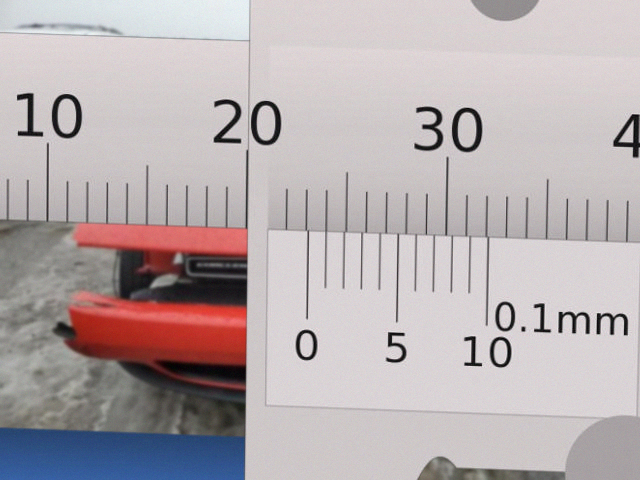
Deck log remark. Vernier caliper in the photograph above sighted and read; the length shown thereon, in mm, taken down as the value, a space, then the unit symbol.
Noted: 23.1 mm
